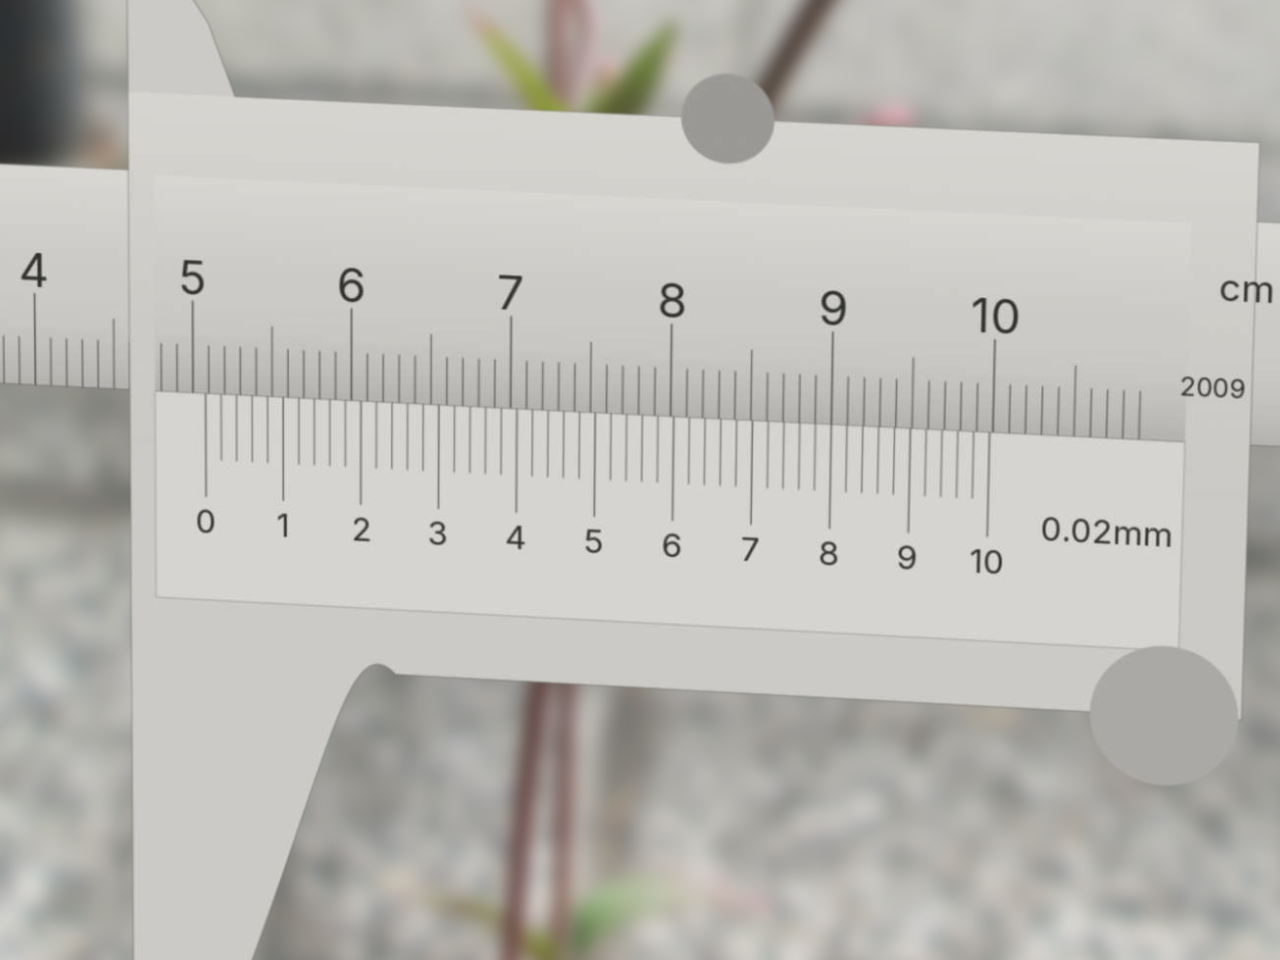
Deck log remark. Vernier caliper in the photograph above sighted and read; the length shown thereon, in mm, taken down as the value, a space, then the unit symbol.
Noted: 50.8 mm
